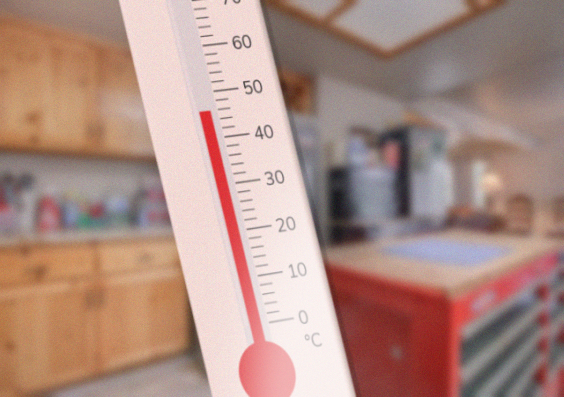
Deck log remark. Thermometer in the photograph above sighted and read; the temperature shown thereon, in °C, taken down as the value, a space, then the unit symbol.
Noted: 46 °C
